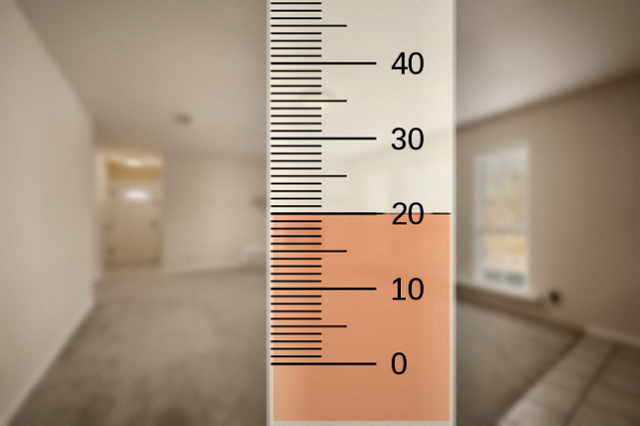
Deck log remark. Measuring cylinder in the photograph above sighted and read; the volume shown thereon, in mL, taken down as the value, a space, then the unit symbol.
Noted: 20 mL
